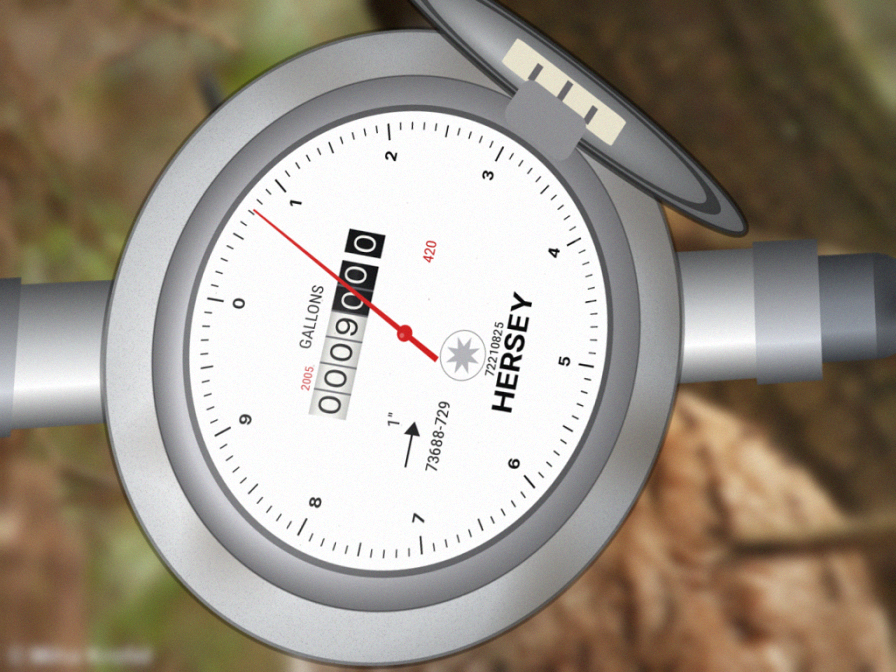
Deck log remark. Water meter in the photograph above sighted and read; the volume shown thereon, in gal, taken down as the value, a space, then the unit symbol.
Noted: 9000.7 gal
